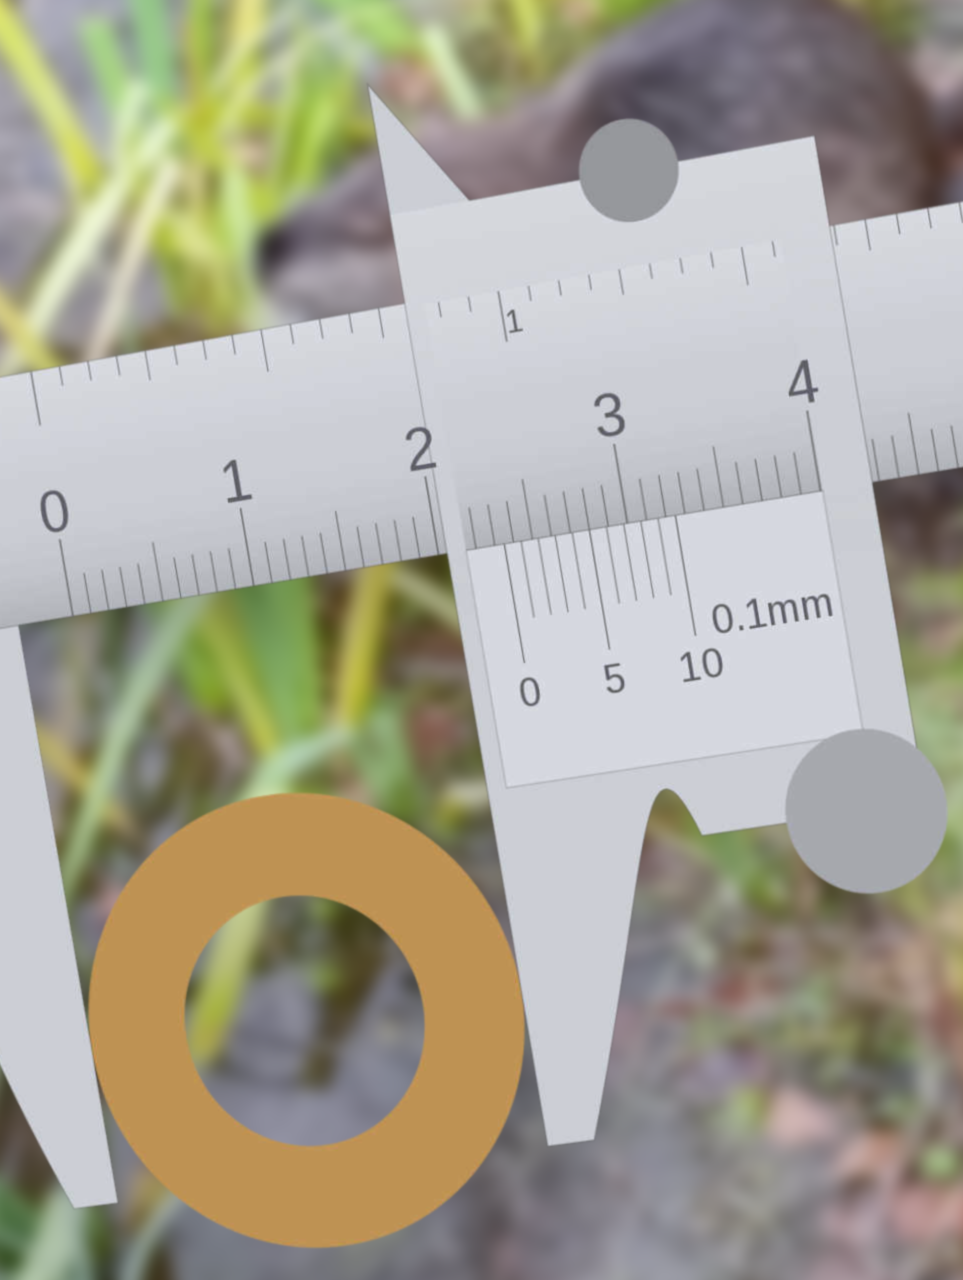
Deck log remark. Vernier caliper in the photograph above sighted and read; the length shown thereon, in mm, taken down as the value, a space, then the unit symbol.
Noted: 23.5 mm
